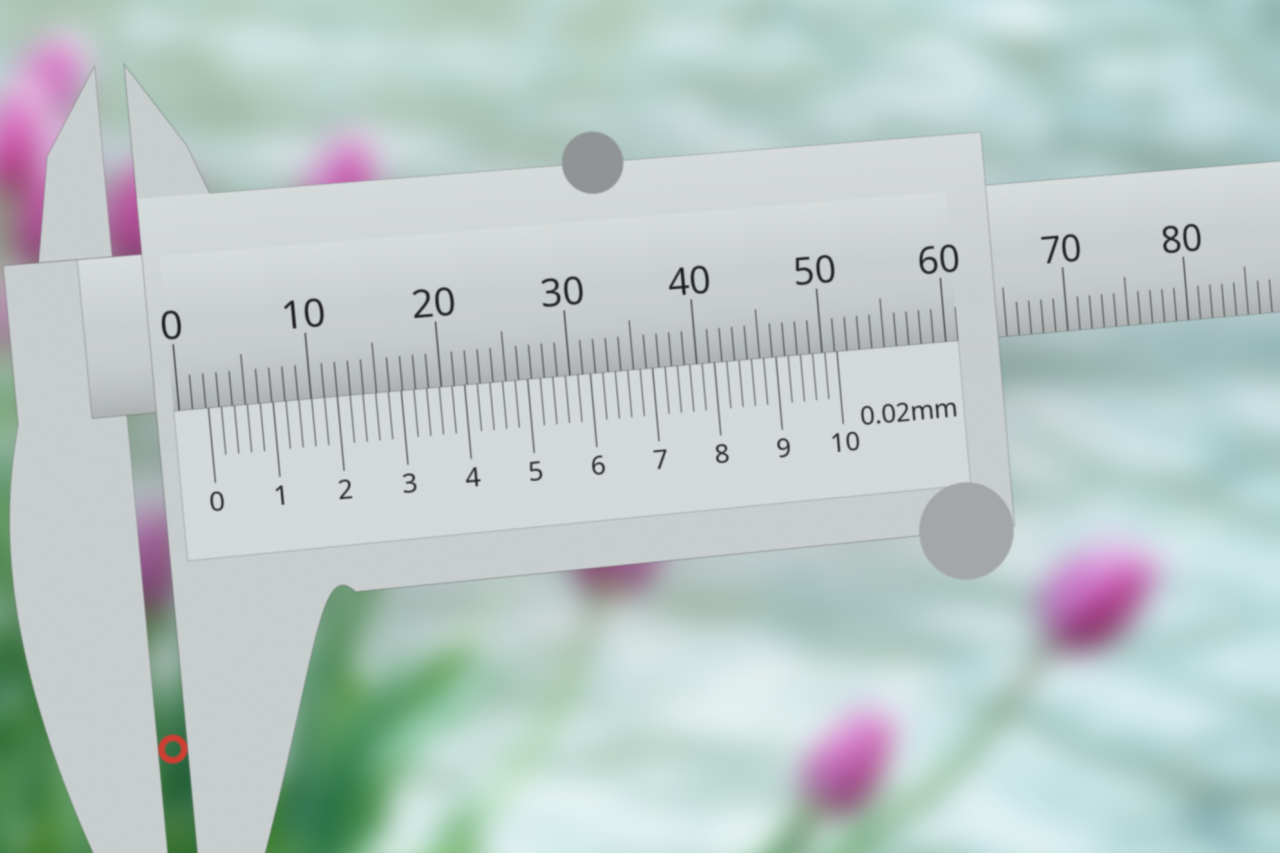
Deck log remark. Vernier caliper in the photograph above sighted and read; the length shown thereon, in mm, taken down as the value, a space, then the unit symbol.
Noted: 2.2 mm
